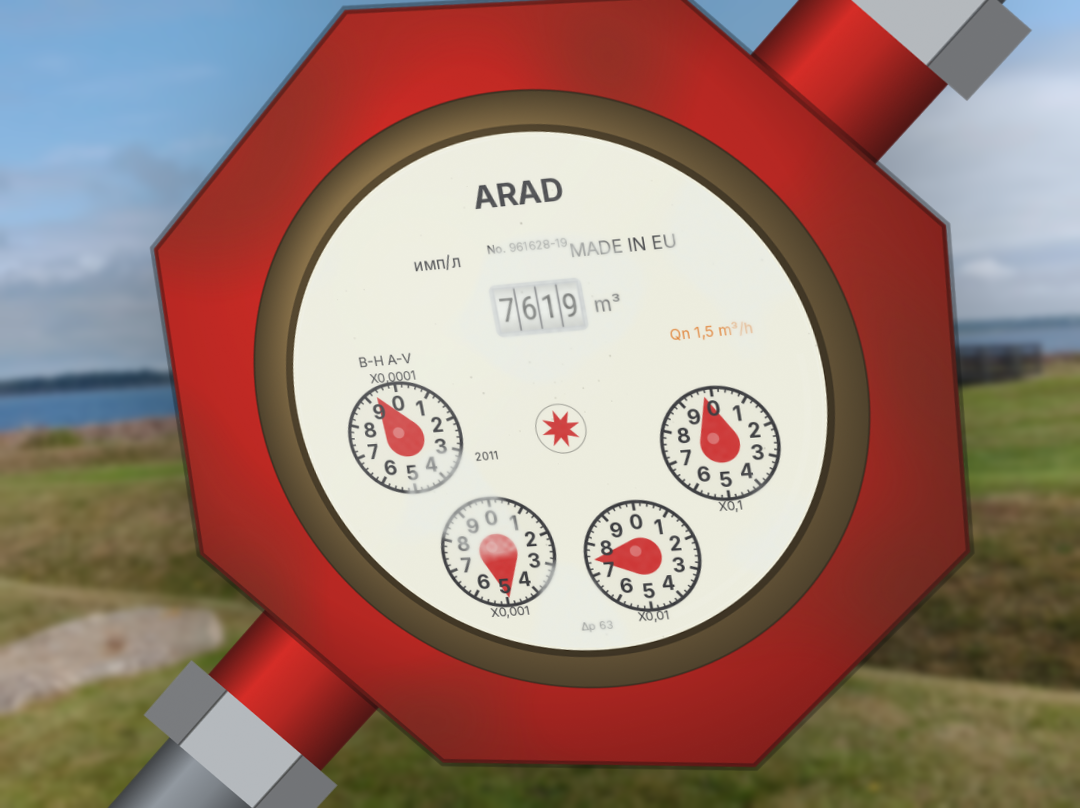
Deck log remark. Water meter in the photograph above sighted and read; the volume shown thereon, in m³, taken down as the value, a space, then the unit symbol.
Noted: 7618.9749 m³
